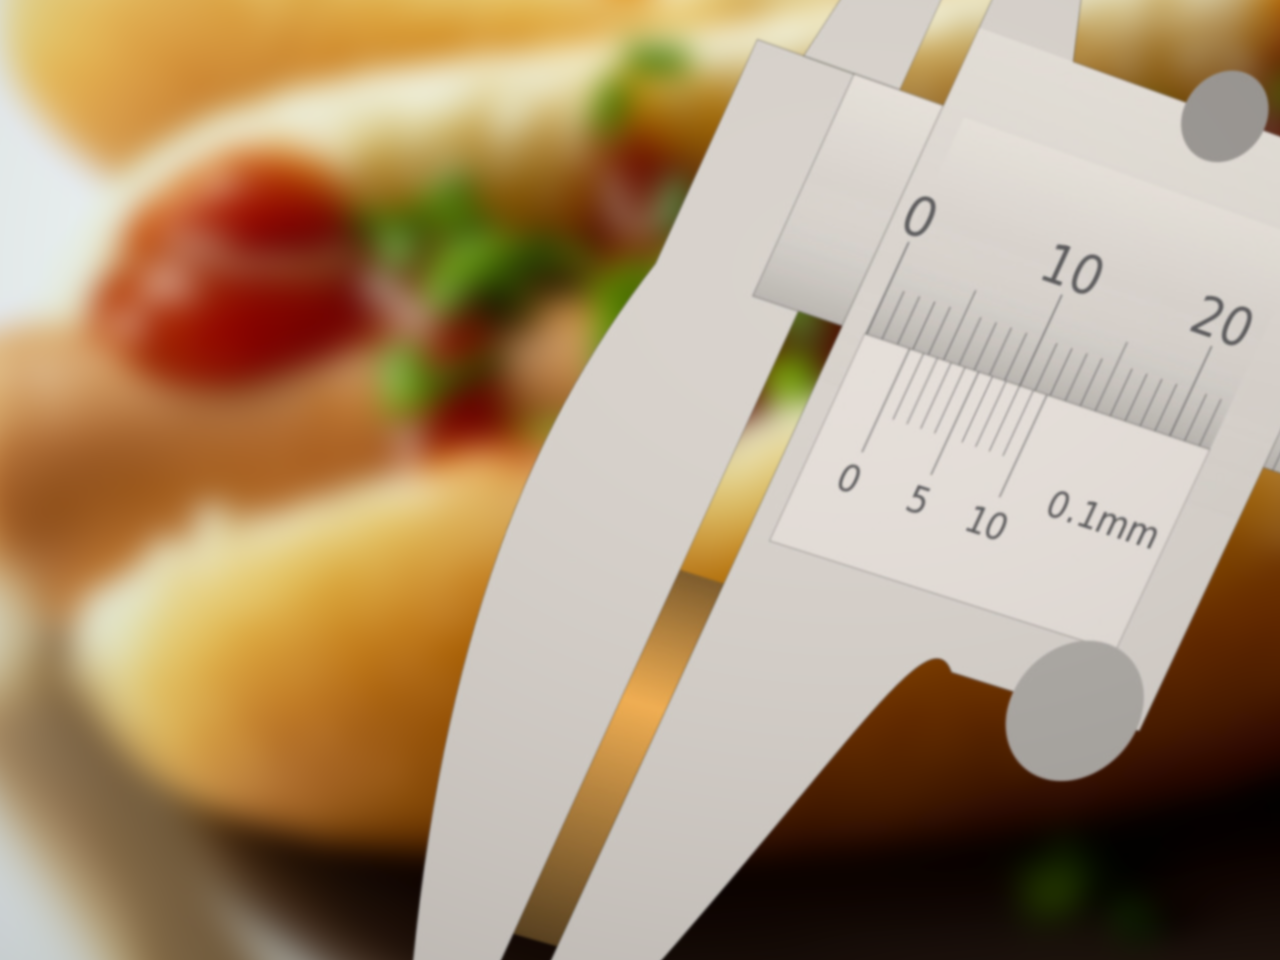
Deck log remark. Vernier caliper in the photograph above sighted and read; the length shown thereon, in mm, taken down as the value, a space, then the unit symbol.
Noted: 2.8 mm
